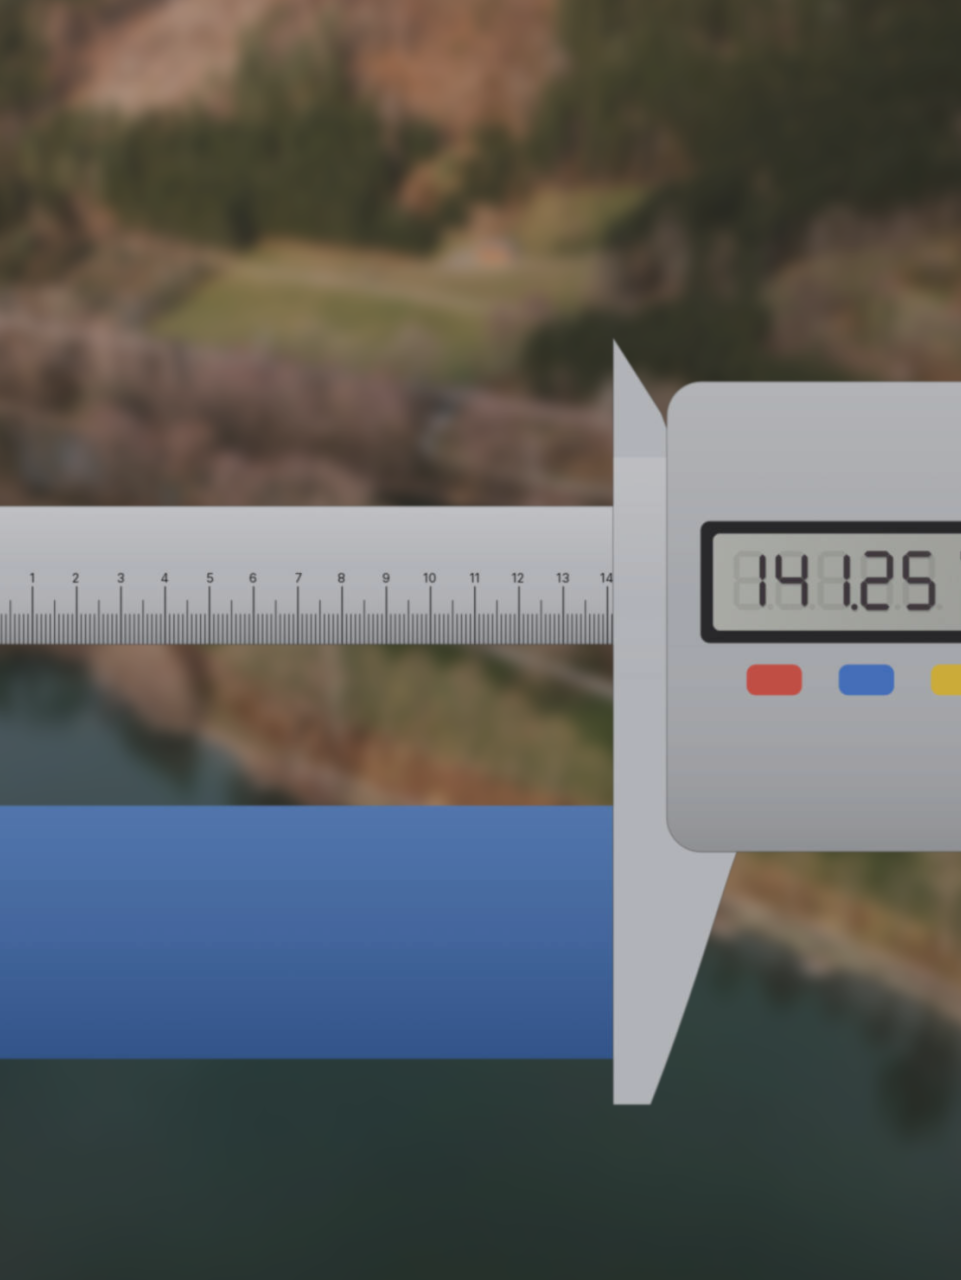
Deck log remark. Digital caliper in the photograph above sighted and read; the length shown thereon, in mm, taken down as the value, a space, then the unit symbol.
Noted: 141.25 mm
